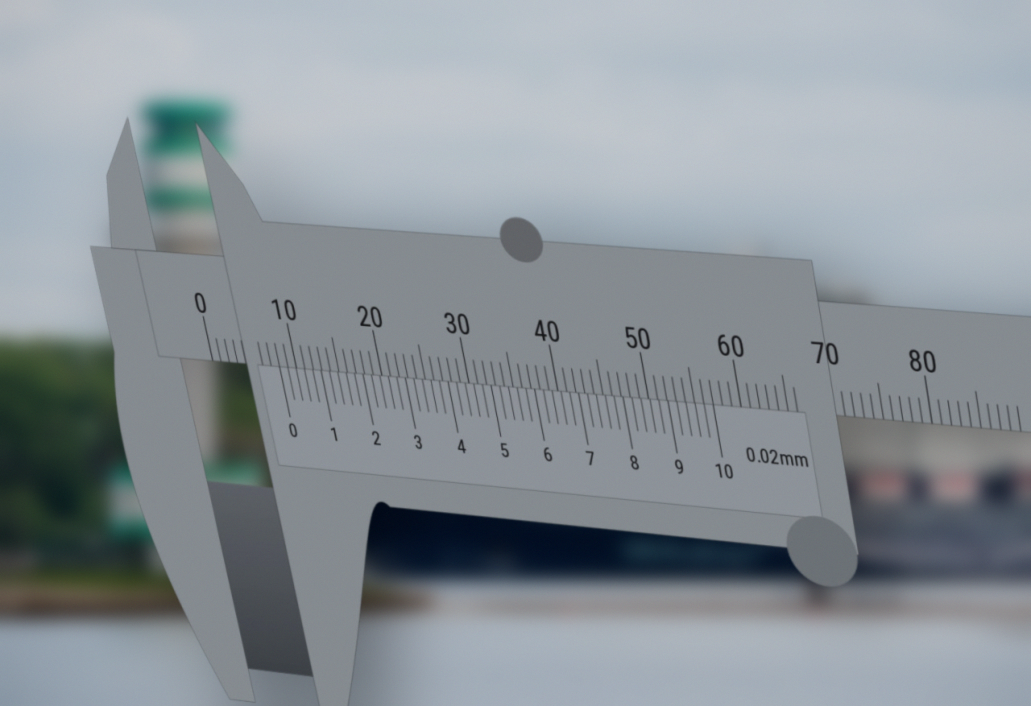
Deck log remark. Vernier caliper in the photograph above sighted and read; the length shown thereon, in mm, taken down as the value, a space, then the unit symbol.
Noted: 8.0 mm
